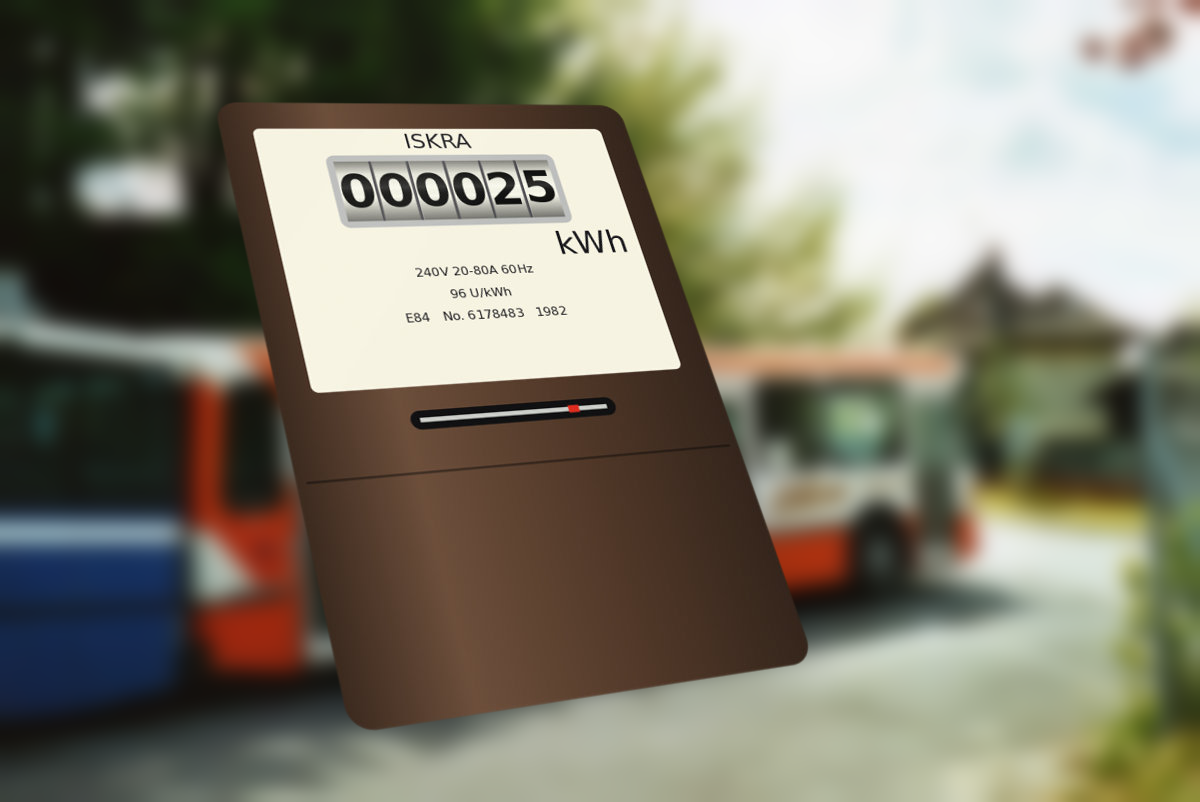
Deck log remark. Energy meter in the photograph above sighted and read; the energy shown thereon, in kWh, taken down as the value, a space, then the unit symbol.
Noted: 25 kWh
